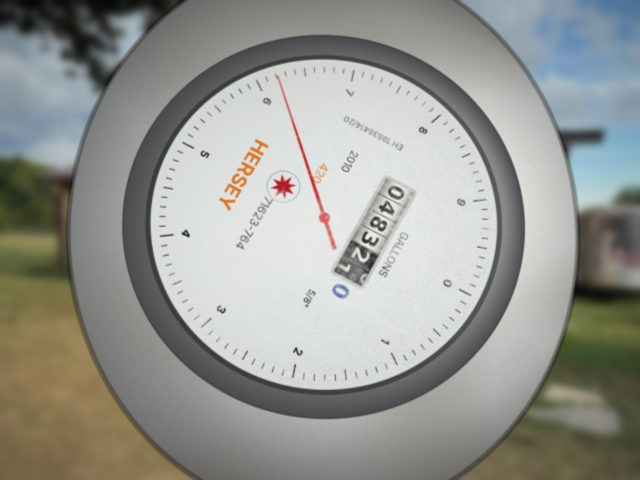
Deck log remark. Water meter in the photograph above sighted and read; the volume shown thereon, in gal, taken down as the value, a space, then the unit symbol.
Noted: 483206.2 gal
